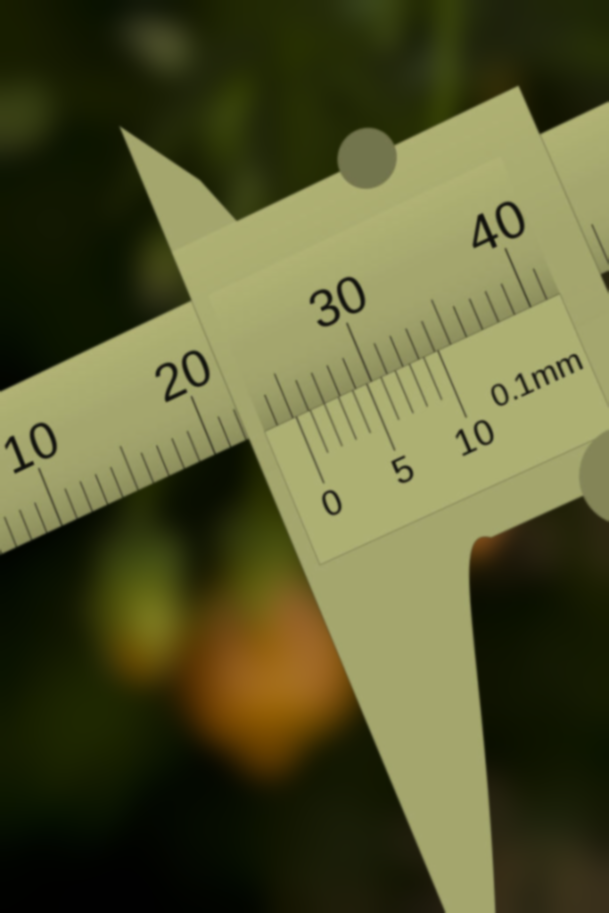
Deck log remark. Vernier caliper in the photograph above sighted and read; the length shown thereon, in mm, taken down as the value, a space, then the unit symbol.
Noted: 25.2 mm
